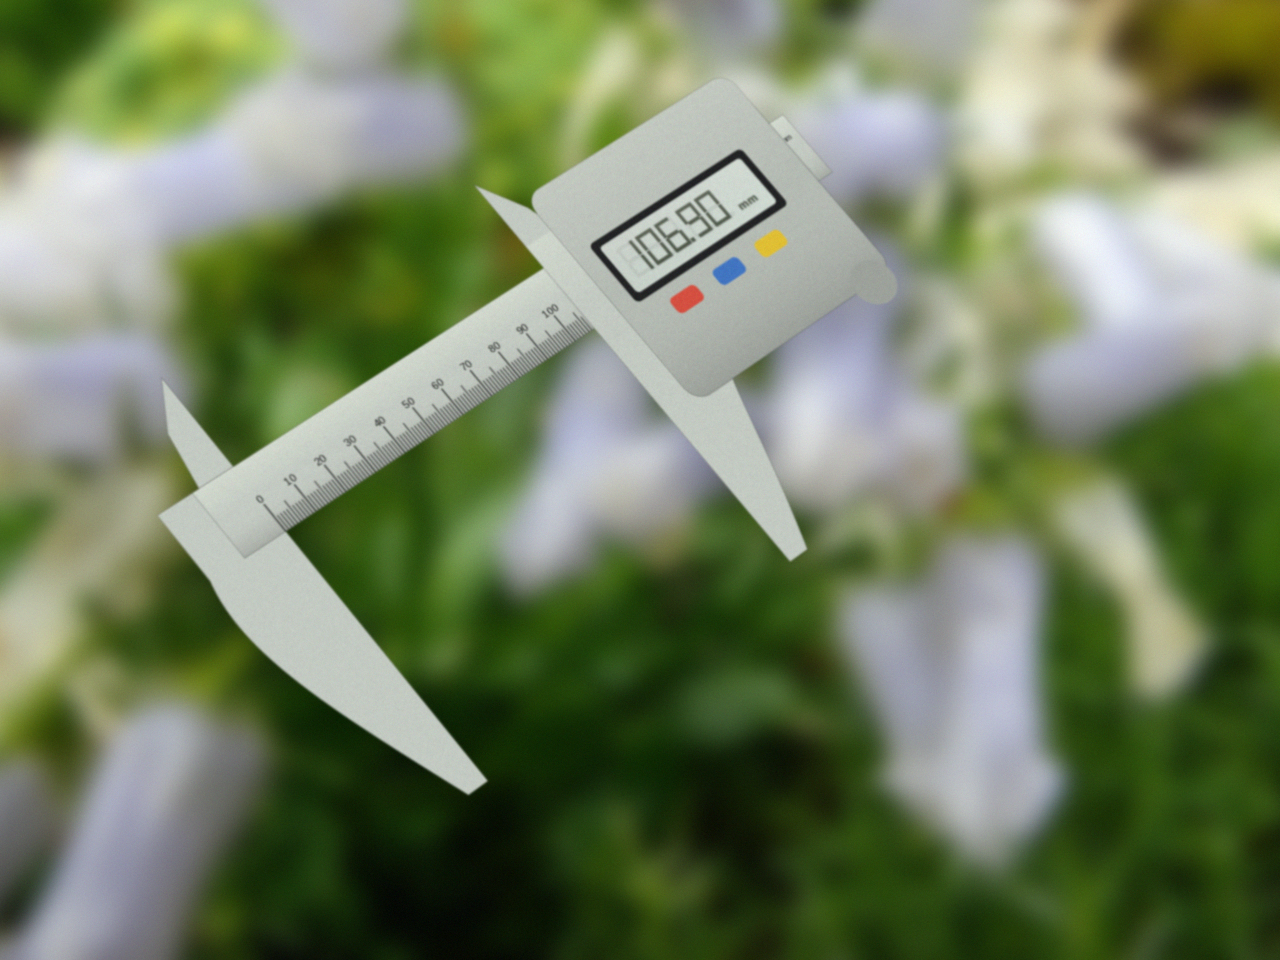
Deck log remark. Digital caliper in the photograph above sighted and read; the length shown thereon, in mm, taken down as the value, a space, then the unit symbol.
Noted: 106.90 mm
